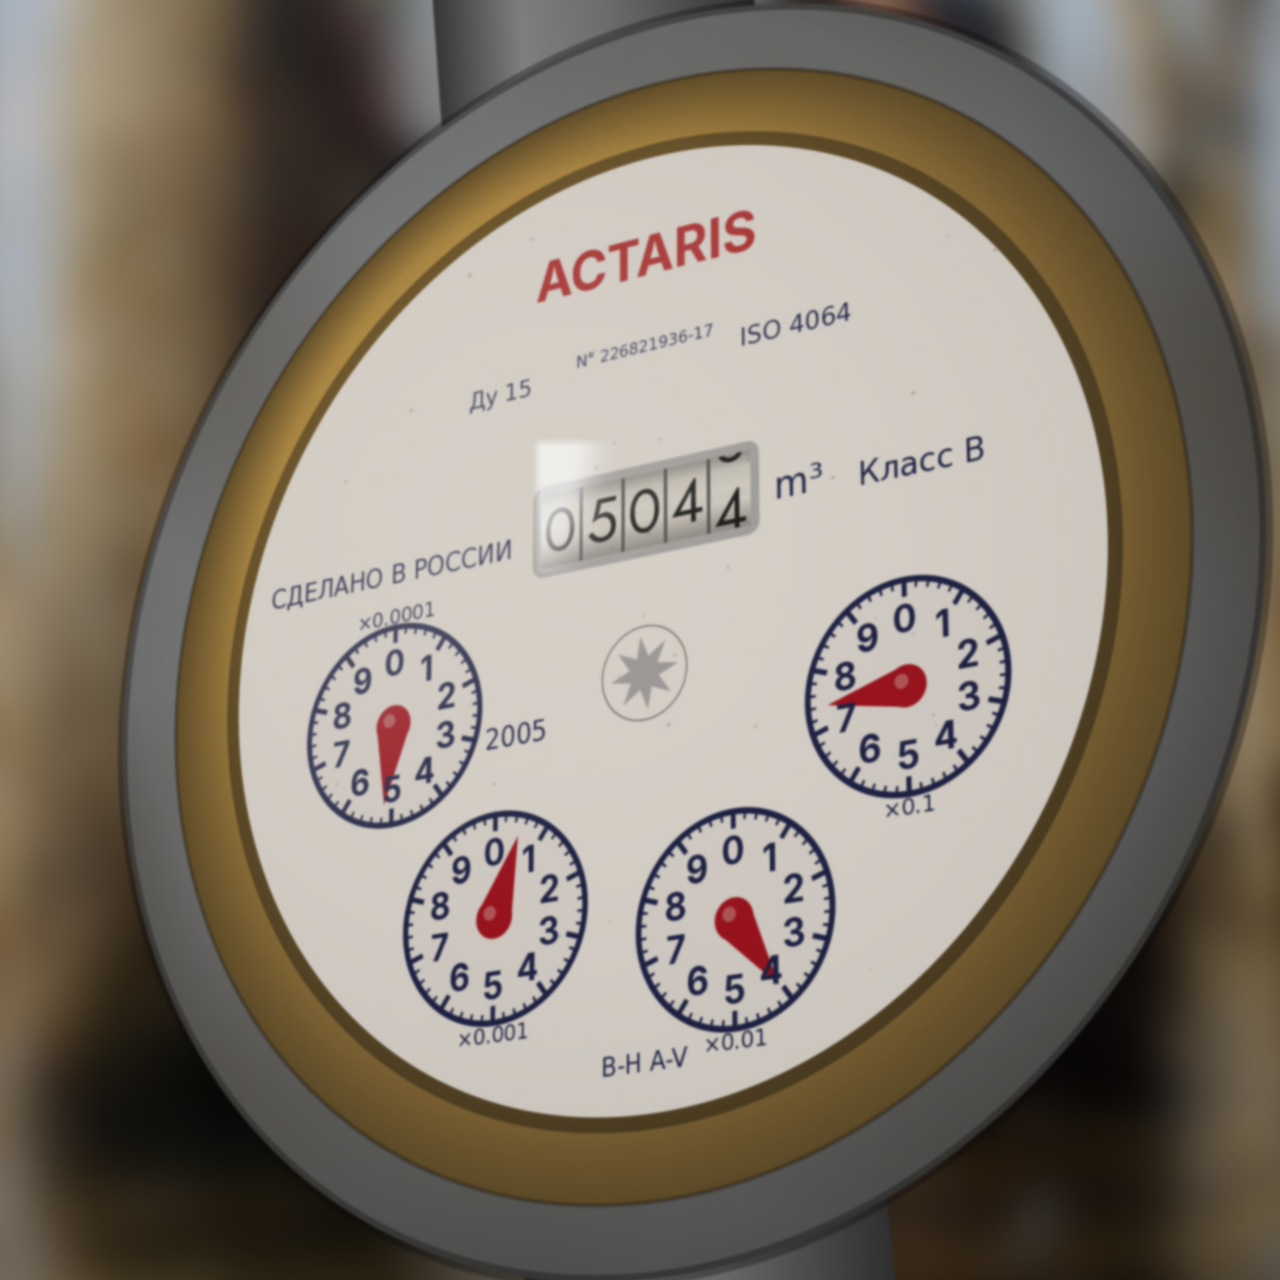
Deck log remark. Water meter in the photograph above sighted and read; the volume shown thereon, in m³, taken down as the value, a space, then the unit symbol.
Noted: 5043.7405 m³
